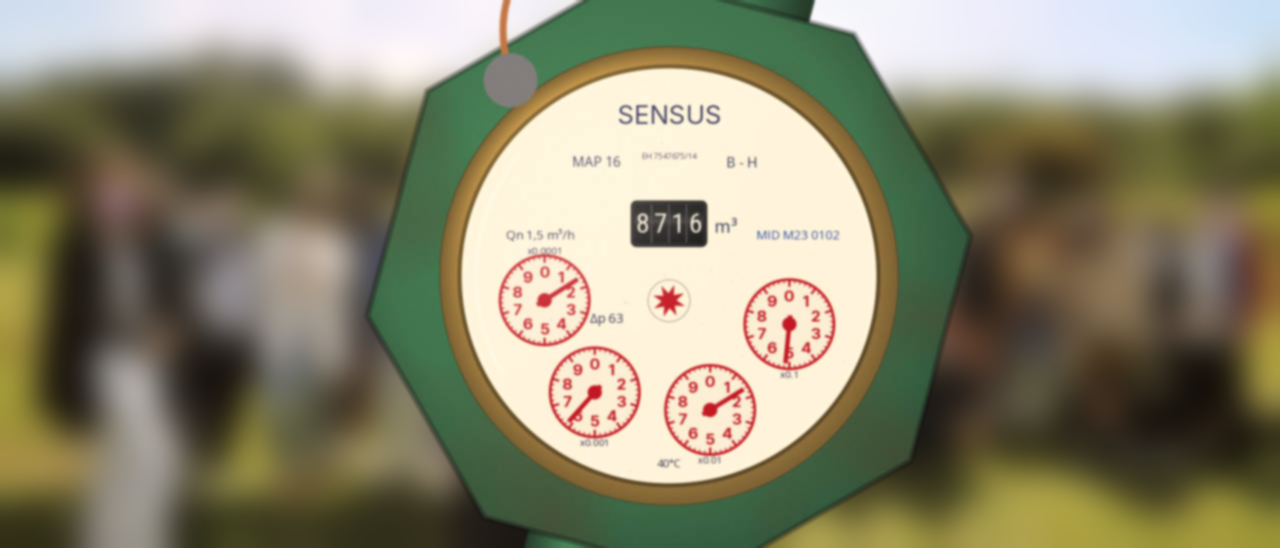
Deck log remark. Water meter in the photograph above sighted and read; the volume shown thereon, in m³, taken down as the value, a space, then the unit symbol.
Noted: 8716.5161 m³
